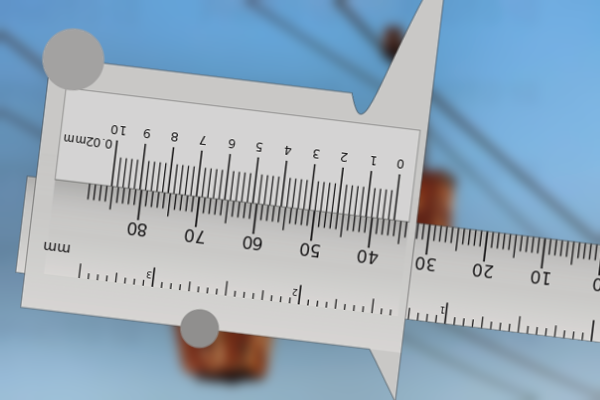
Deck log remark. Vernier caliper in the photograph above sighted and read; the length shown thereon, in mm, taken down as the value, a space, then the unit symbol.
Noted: 36.2 mm
